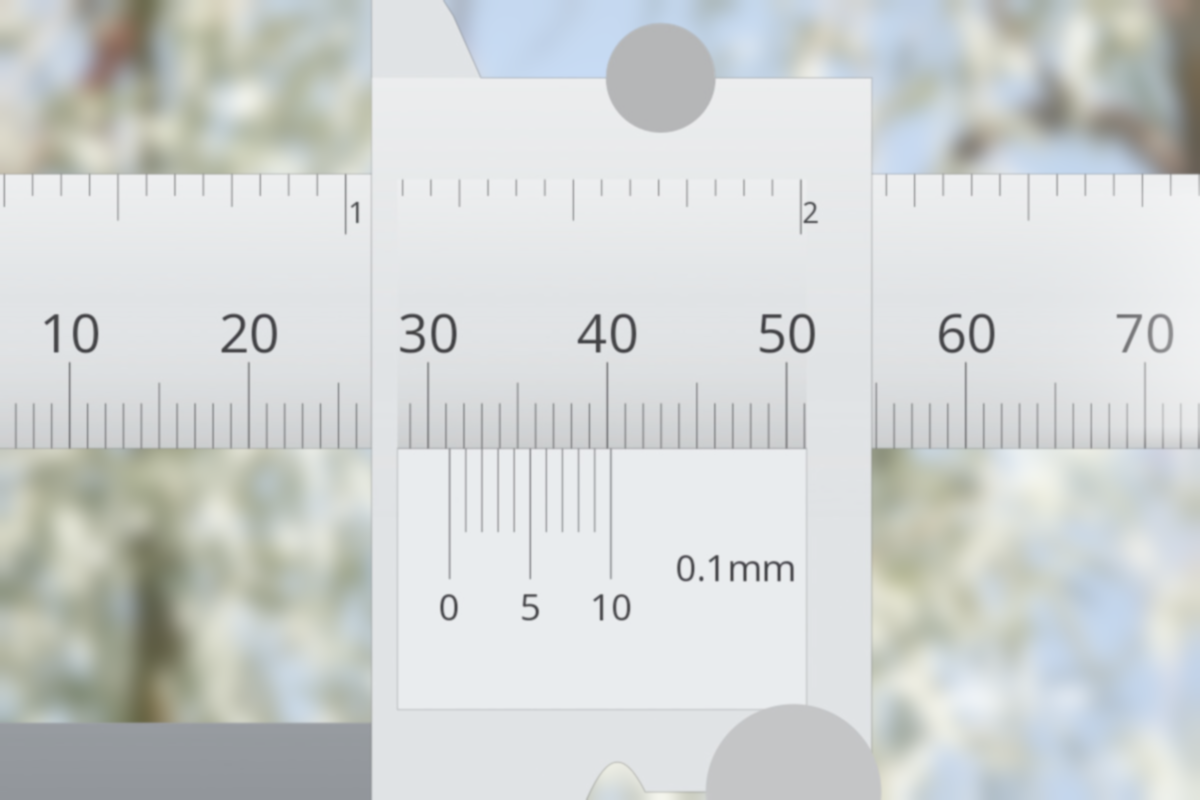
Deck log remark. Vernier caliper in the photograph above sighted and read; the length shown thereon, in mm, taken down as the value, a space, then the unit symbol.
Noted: 31.2 mm
